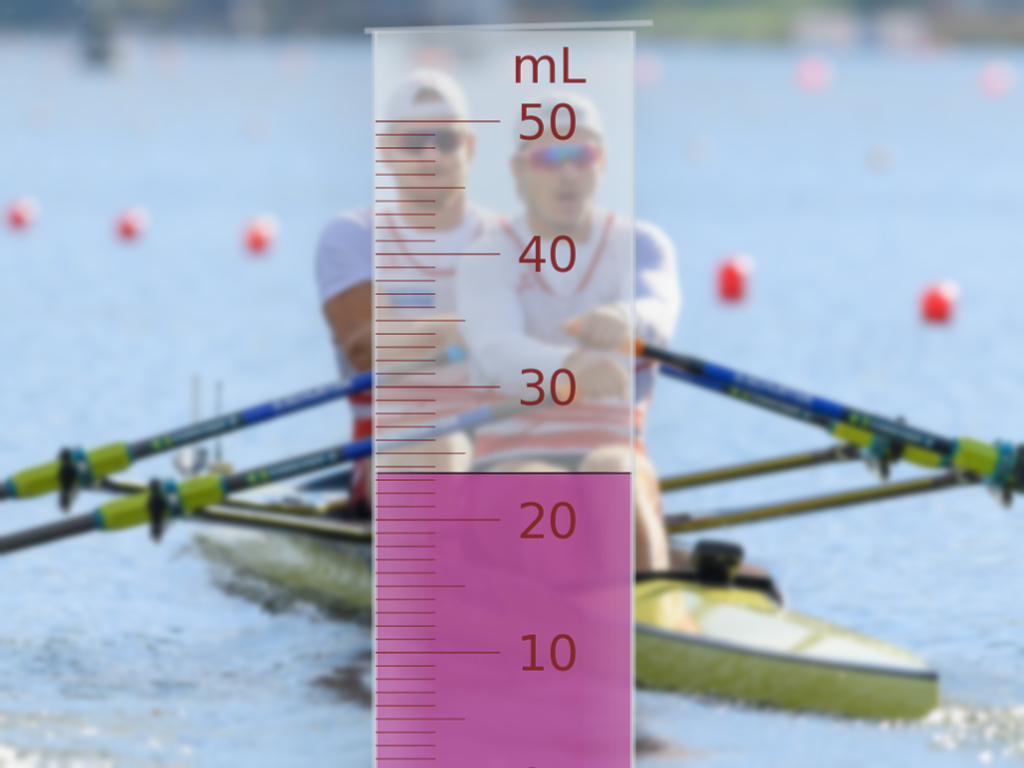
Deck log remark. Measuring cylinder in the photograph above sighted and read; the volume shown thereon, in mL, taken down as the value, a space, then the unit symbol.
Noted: 23.5 mL
